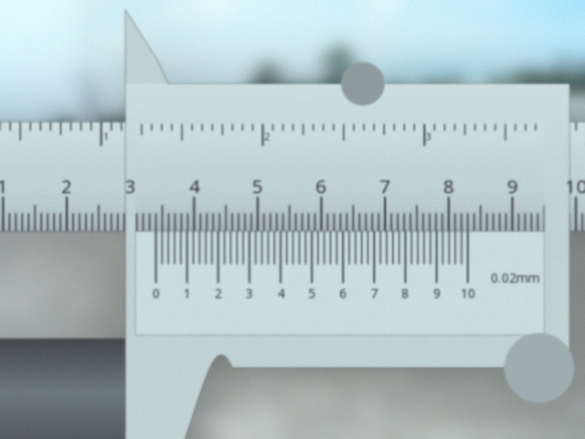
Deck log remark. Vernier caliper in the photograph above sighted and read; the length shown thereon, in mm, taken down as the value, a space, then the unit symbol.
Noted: 34.0 mm
